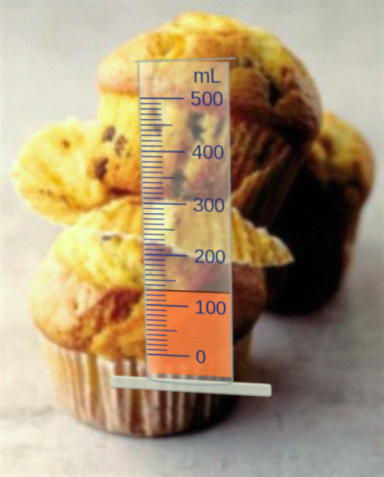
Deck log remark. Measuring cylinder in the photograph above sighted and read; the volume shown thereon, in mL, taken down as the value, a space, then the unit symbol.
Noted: 130 mL
